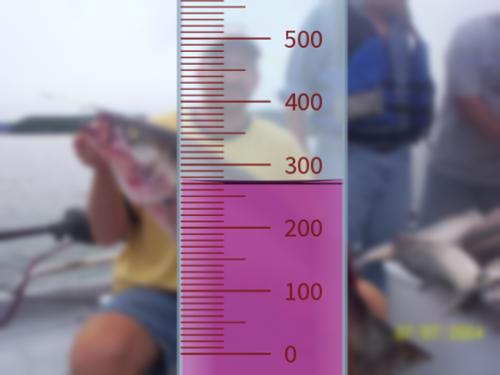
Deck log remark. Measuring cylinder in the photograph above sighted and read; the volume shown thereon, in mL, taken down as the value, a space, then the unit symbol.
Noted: 270 mL
